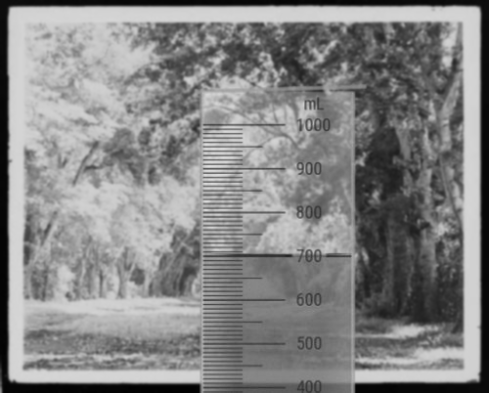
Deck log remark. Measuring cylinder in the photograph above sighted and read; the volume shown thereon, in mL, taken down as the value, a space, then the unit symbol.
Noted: 700 mL
